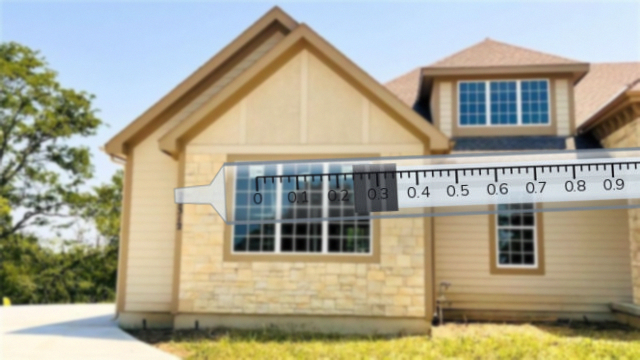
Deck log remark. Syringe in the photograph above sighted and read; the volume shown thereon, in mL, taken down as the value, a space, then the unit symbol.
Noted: 0.24 mL
